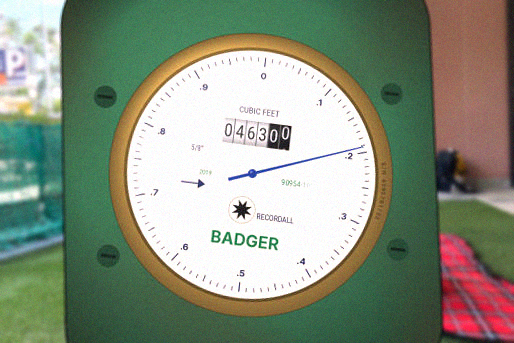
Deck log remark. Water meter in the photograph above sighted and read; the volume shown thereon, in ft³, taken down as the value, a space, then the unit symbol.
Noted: 46300.19 ft³
